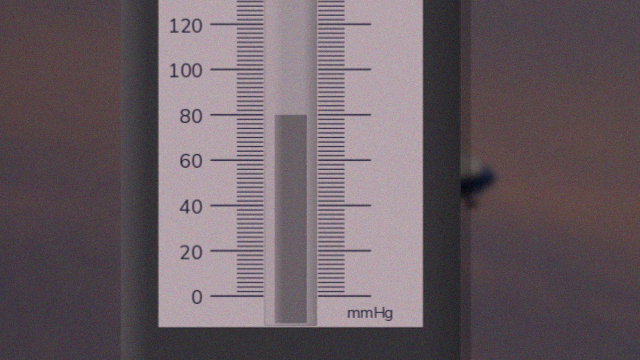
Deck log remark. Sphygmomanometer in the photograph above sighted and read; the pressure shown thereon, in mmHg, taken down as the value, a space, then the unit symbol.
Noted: 80 mmHg
